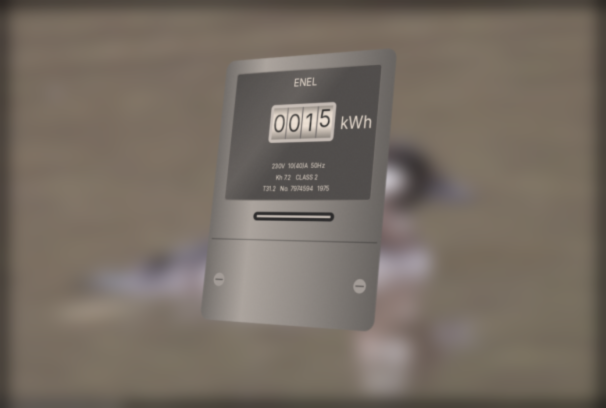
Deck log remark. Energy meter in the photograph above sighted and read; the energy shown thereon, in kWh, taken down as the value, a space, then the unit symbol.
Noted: 15 kWh
